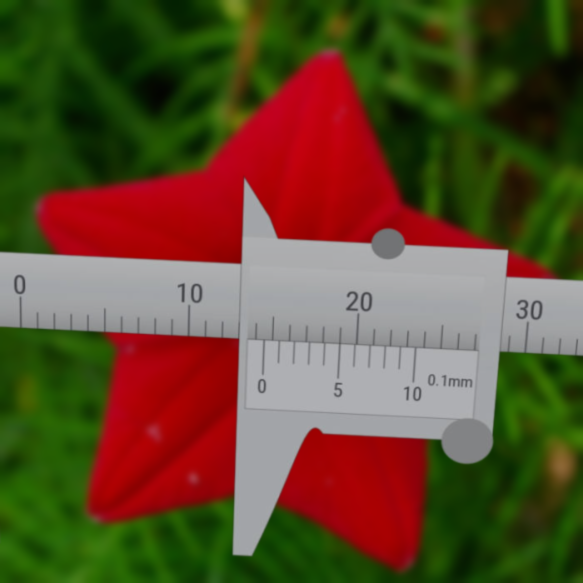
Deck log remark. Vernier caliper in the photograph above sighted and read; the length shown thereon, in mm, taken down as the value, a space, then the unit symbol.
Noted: 14.5 mm
